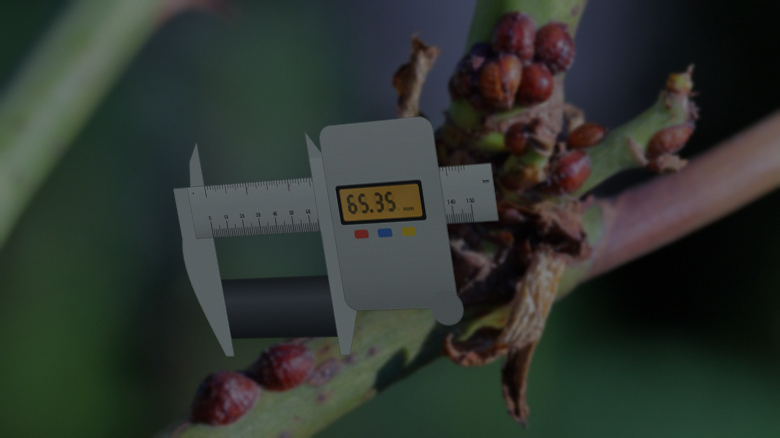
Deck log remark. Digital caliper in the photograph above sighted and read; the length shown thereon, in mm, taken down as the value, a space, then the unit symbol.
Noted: 65.35 mm
